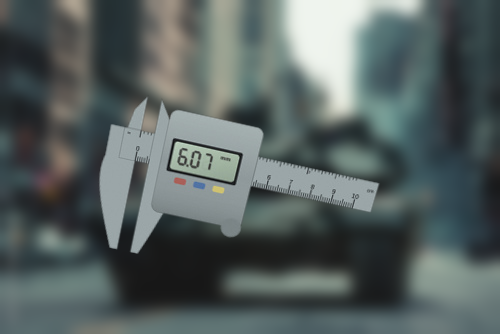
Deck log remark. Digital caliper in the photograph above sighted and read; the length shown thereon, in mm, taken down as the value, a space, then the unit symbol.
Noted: 6.07 mm
